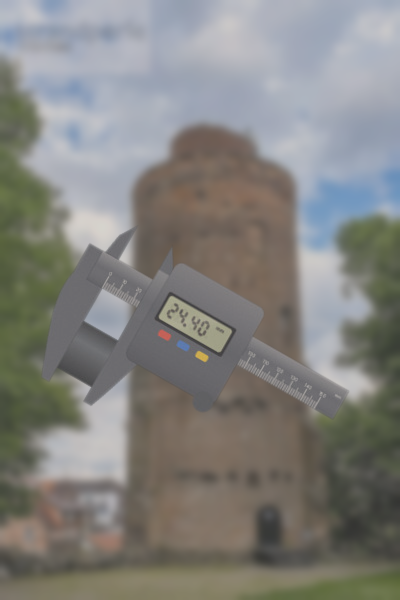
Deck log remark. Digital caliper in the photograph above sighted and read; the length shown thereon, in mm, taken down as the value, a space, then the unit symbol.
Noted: 24.40 mm
